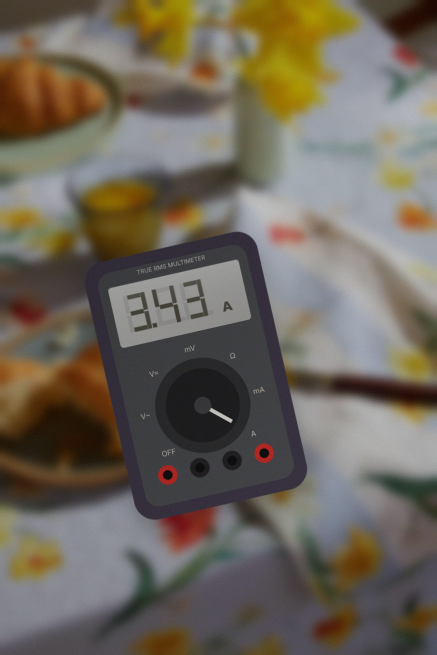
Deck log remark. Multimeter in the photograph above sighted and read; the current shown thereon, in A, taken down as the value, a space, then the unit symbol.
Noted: 3.43 A
